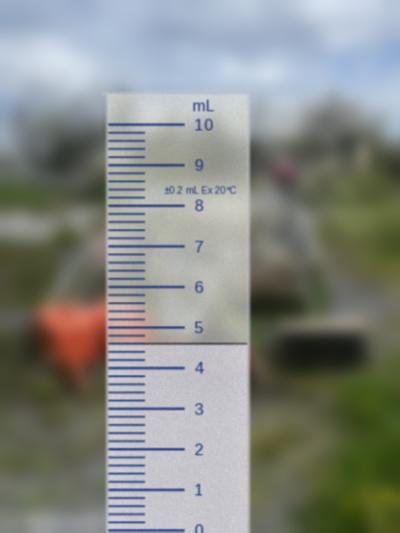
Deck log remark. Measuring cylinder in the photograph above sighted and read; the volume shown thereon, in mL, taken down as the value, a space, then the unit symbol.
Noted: 4.6 mL
